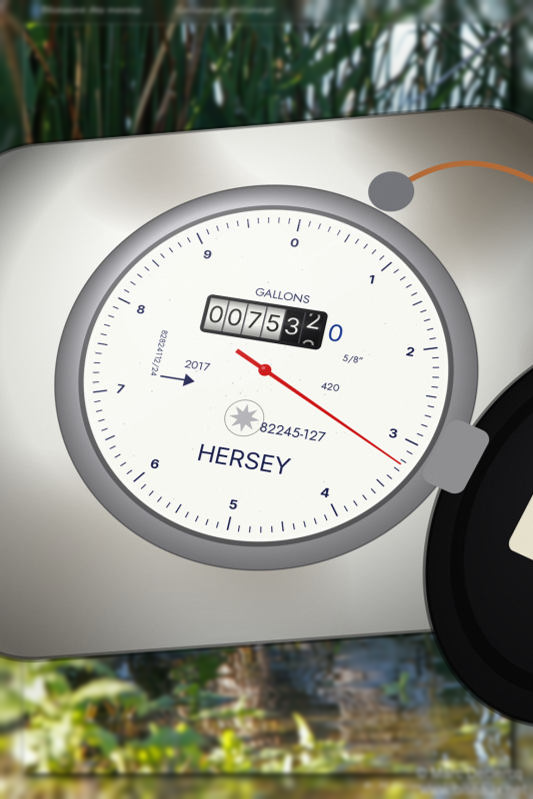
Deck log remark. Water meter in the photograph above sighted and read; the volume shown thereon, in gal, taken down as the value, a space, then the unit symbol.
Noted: 75323.2 gal
